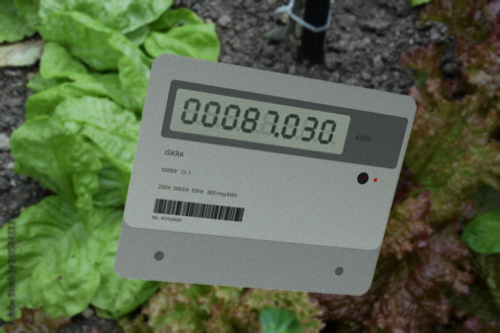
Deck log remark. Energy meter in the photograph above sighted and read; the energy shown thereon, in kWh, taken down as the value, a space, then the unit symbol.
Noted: 87.030 kWh
